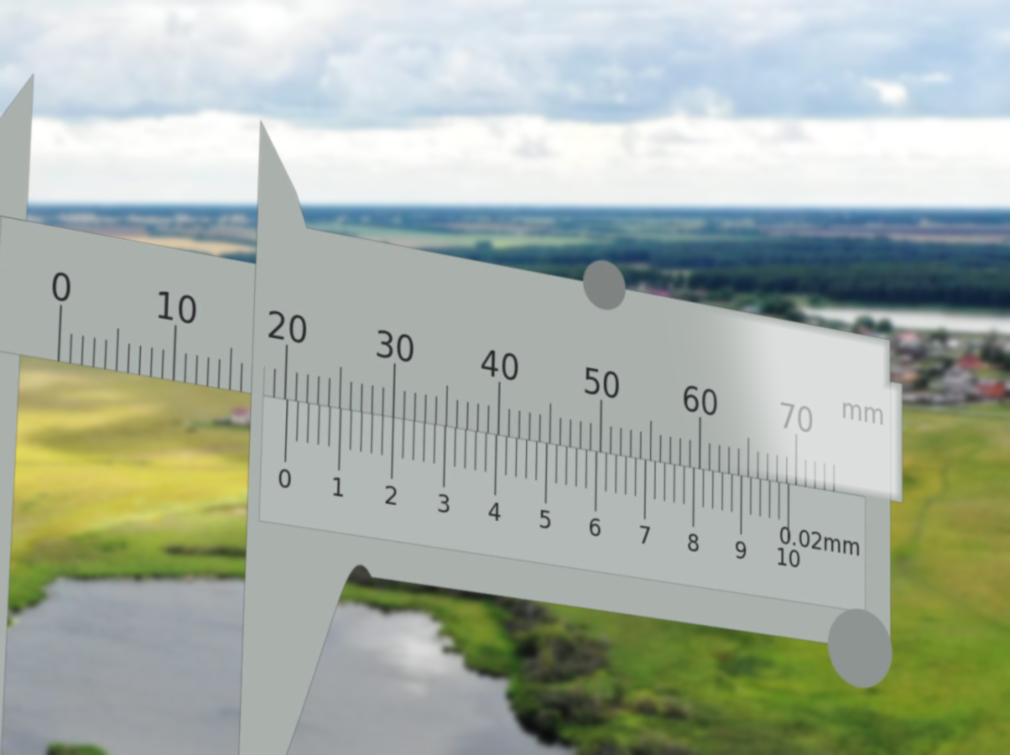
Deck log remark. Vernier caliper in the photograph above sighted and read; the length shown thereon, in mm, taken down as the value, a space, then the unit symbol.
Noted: 20.2 mm
